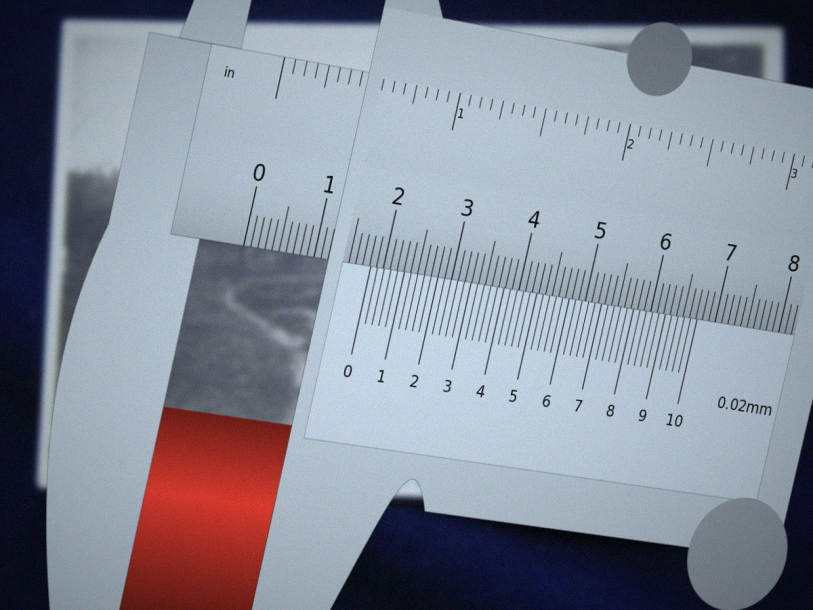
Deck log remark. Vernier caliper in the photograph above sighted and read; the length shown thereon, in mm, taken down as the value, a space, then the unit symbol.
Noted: 18.2 mm
